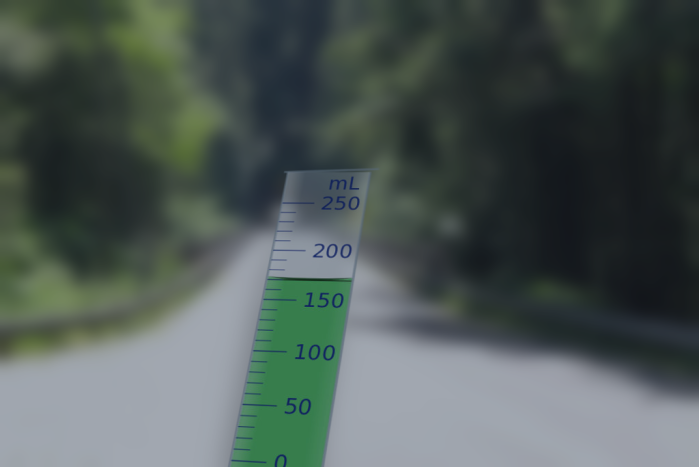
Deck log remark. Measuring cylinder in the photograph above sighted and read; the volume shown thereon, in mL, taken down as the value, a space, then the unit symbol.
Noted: 170 mL
